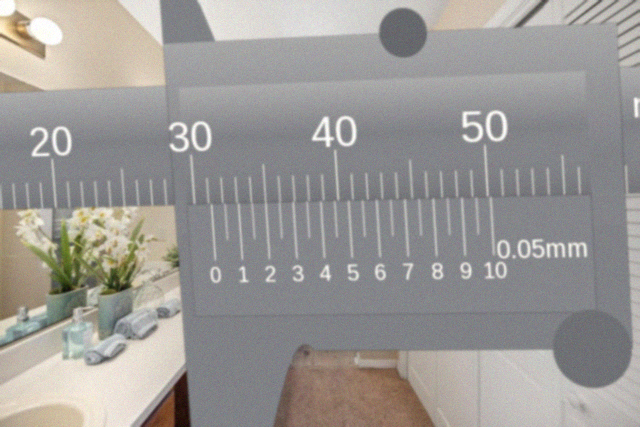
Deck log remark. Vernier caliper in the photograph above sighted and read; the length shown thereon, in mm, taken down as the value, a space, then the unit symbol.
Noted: 31.2 mm
